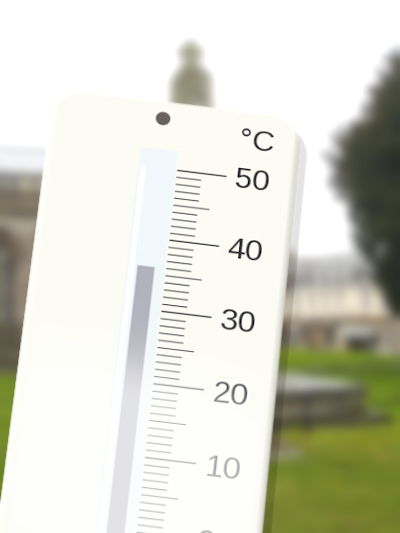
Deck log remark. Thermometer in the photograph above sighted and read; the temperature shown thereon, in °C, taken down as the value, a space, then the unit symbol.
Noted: 36 °C
